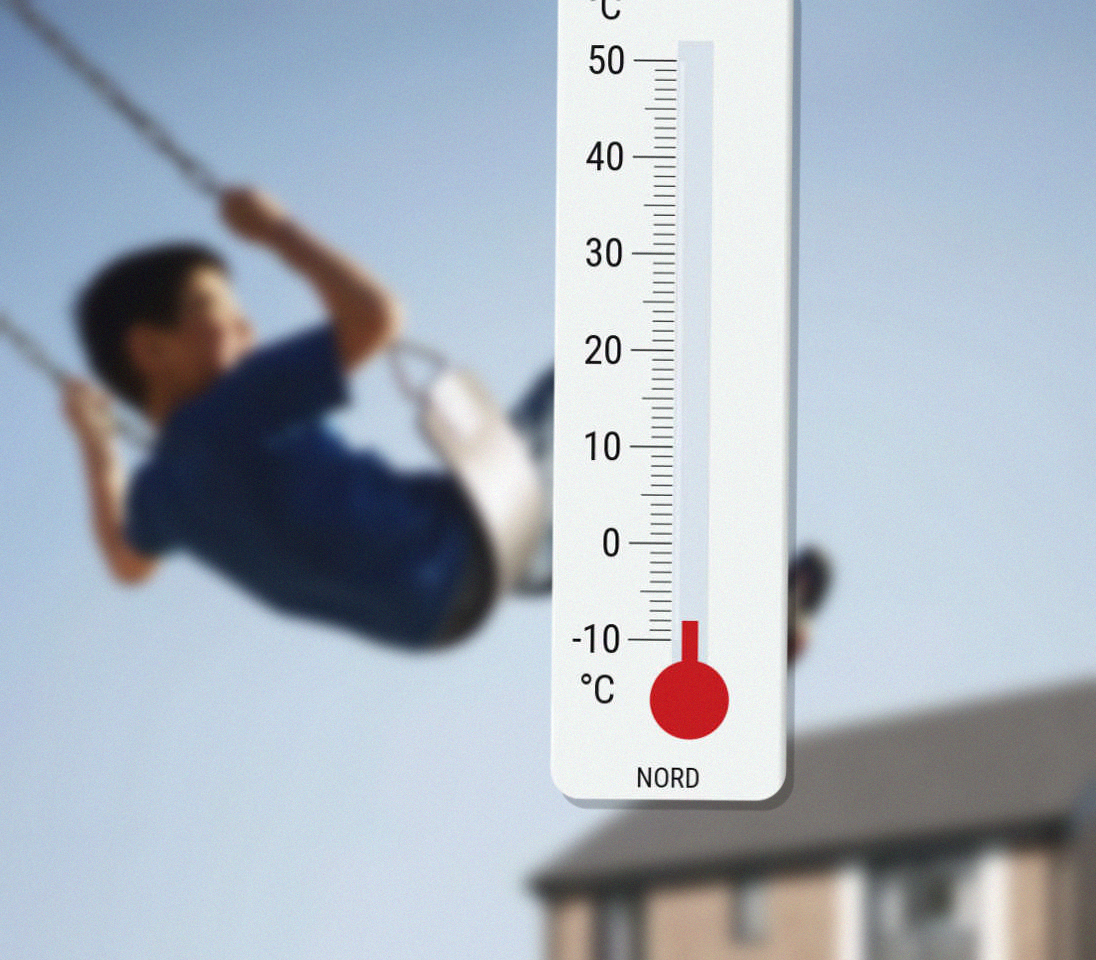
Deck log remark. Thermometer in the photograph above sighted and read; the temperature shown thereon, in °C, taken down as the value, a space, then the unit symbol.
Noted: -8 °C
